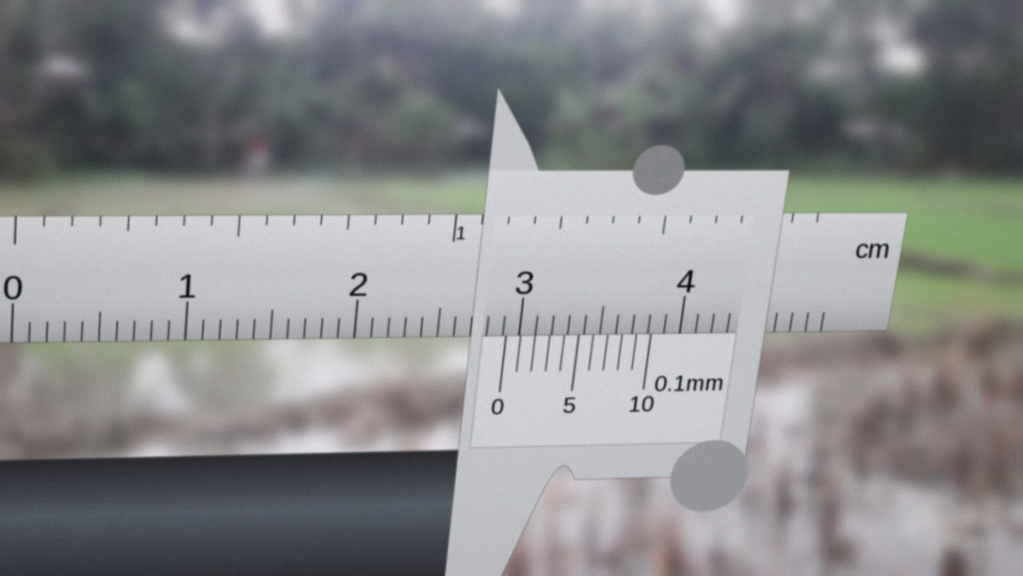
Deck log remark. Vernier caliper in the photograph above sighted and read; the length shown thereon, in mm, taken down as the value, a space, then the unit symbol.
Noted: 29.2 mm
